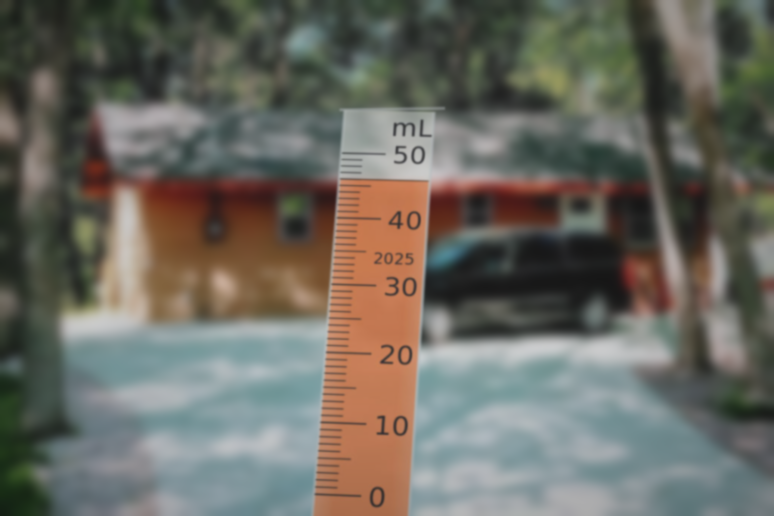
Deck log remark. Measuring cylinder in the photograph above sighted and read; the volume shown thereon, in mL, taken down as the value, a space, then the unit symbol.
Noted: 46 mL
